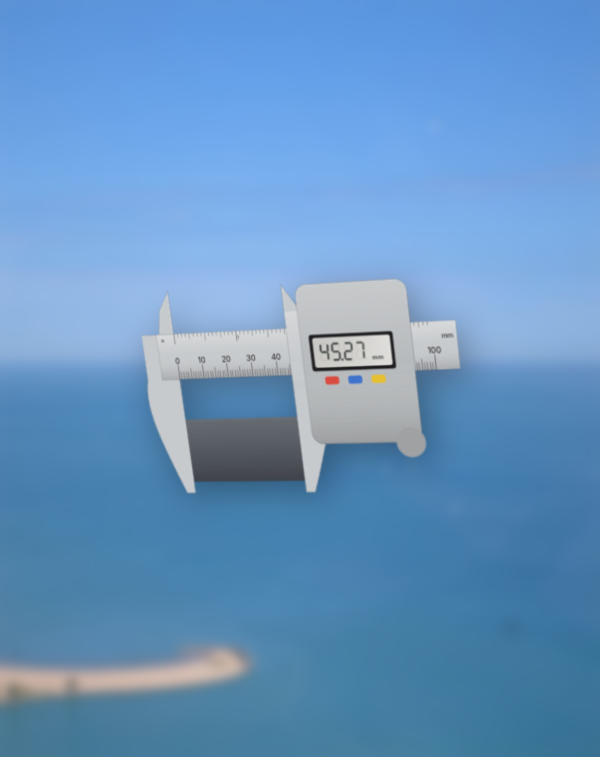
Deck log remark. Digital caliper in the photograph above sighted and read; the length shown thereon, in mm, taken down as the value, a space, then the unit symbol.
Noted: 45.27 mm
